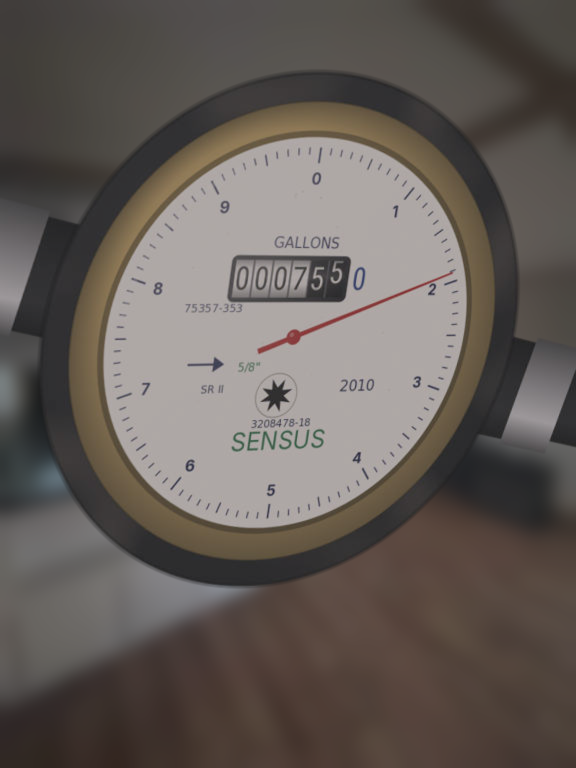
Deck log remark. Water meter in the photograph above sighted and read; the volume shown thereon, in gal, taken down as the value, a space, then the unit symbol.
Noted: 7551.9 gal
